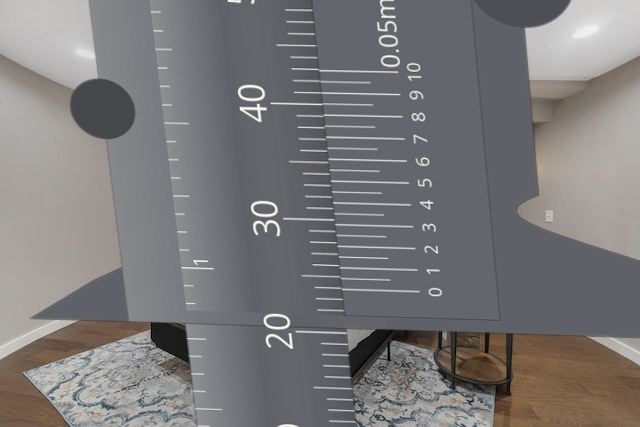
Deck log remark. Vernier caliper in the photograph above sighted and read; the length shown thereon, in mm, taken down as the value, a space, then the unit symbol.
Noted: 23.9 mm
